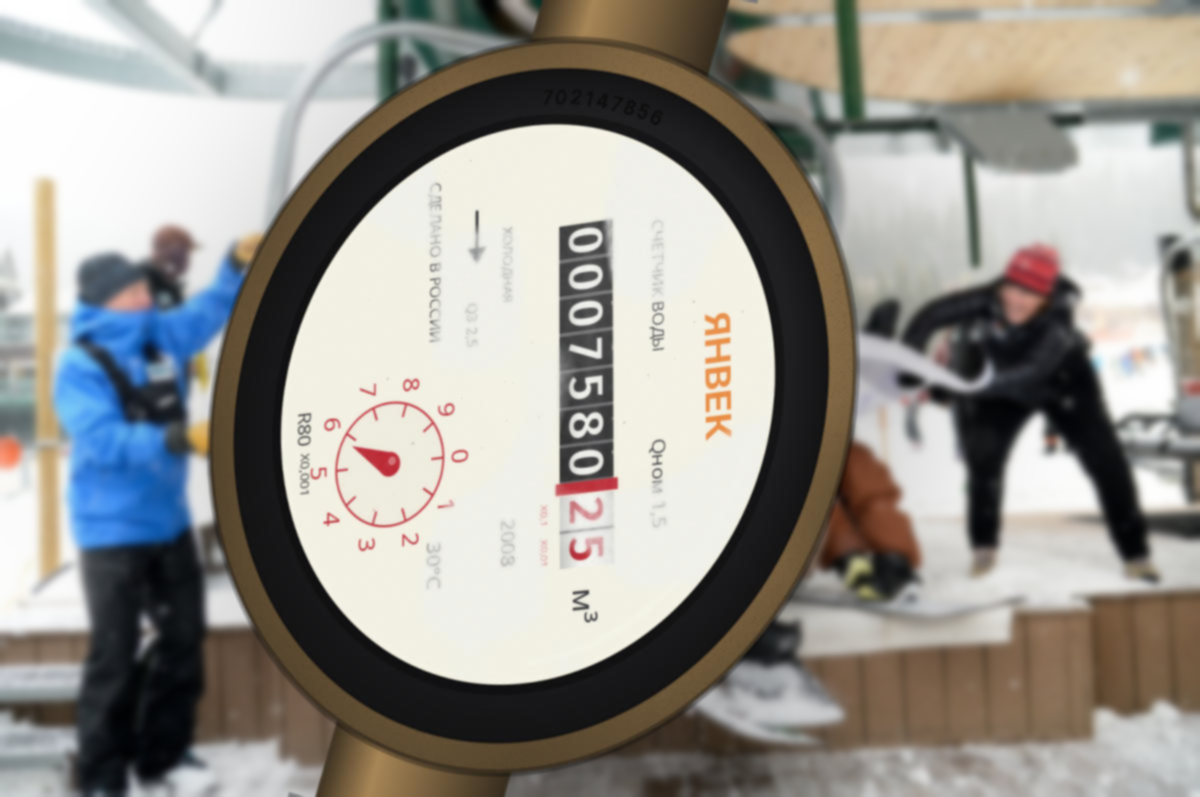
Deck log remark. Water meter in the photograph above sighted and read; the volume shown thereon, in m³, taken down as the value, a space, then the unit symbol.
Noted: 7580.255 m³
